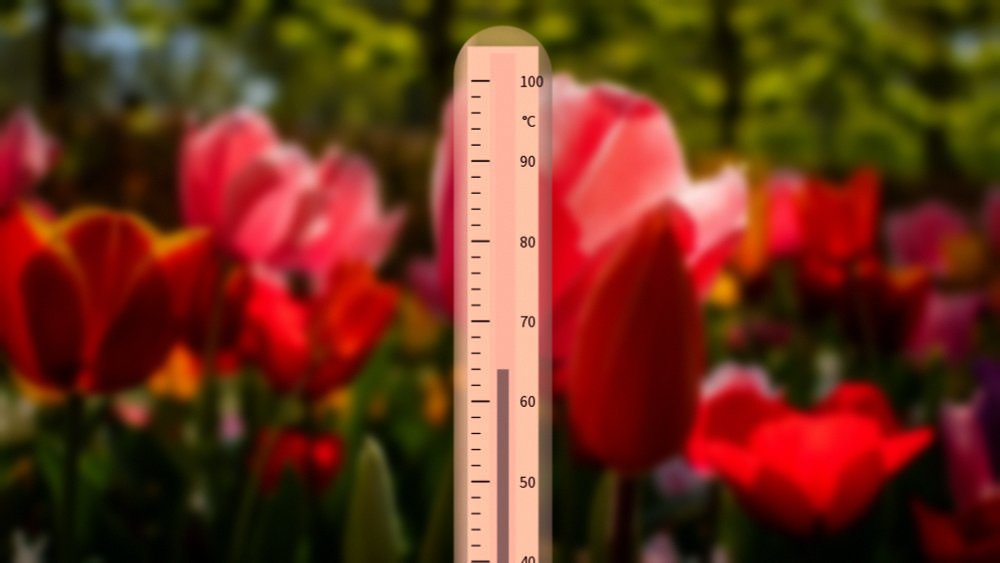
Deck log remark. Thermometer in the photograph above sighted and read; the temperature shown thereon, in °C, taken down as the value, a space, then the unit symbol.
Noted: 64 °C
